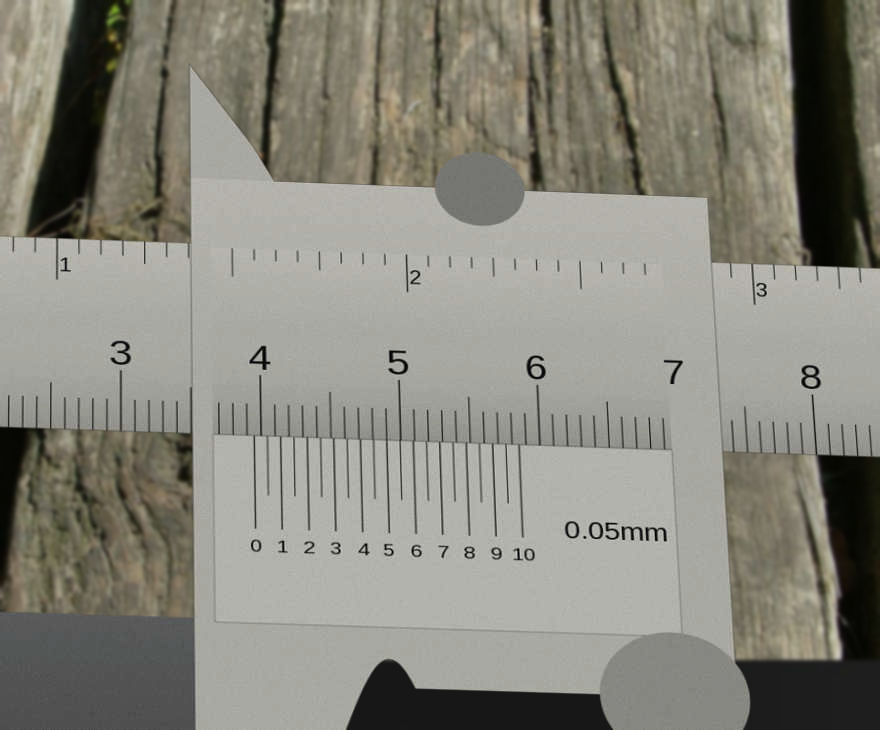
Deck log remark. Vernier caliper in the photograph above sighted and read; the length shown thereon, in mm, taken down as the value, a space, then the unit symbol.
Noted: 39.5 mm
